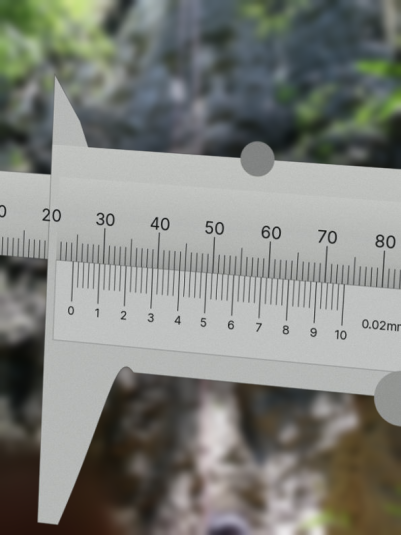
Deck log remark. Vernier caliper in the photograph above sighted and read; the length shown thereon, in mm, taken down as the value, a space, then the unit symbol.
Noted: 24.4 mm
